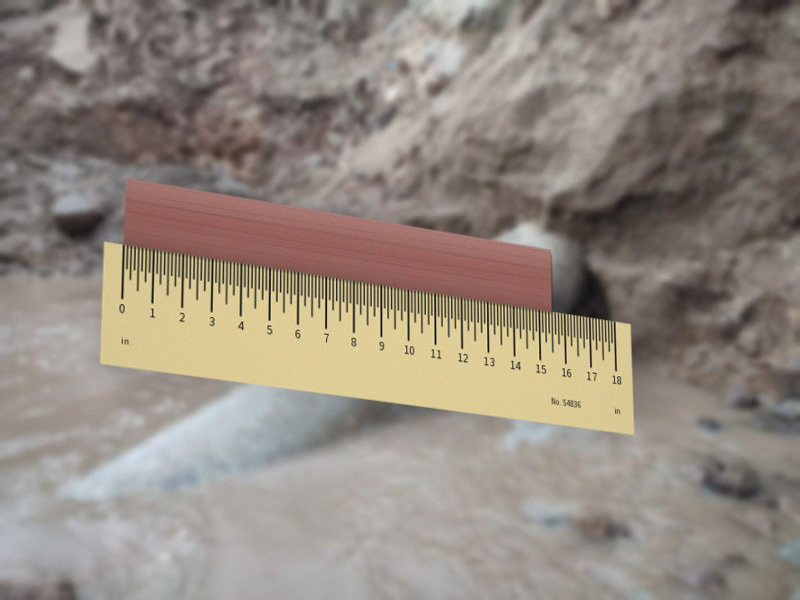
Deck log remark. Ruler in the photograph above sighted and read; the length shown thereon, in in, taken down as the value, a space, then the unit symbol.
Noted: 15.5 in
